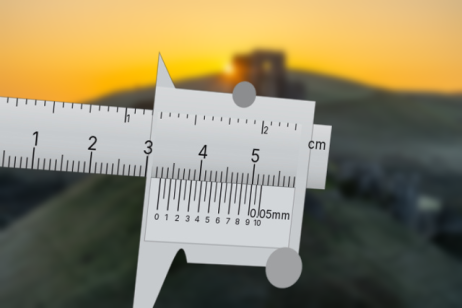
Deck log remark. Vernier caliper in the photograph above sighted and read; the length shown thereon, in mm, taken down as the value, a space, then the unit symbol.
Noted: 32.8 mm
